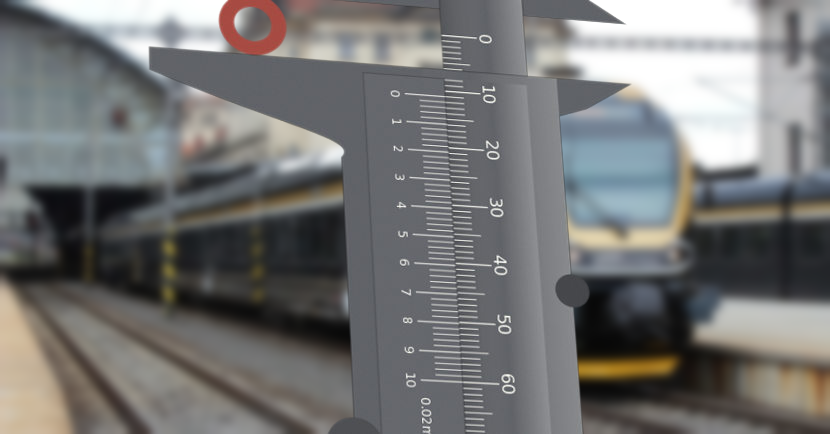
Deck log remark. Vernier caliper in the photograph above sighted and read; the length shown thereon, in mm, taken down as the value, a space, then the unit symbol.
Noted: 11.0 mm
